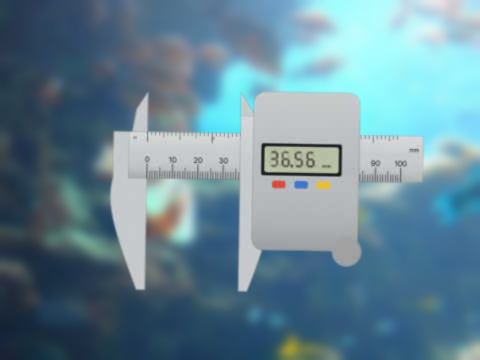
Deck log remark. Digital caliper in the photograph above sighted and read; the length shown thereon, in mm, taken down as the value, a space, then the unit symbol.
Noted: 36.56 mm
